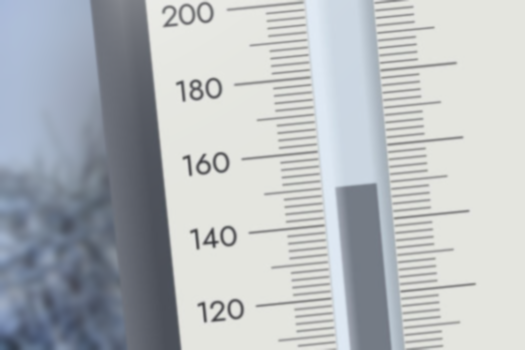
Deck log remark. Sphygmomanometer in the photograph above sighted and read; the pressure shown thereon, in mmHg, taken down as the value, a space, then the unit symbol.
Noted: 150 mmHg
